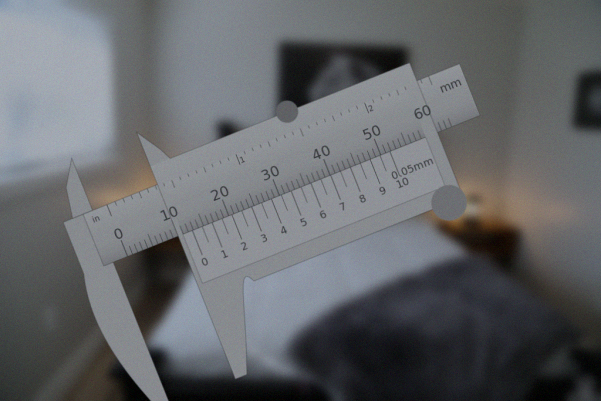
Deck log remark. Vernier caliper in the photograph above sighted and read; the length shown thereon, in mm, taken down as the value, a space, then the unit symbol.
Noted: 12.8 mm
